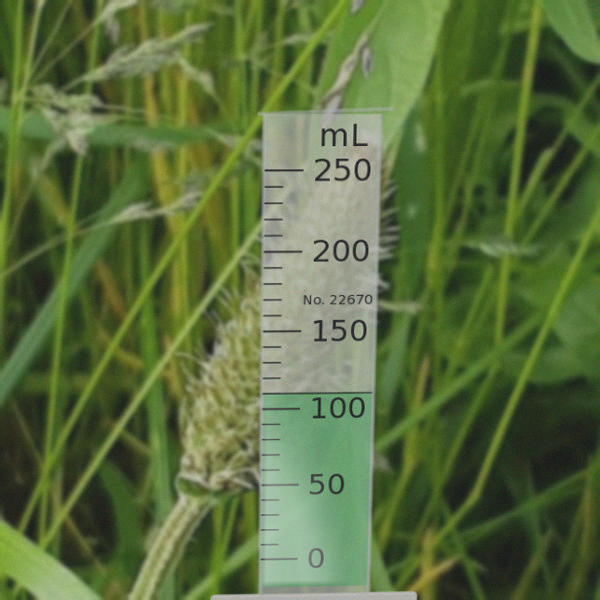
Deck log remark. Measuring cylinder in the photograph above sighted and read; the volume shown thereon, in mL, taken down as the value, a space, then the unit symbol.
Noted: 110 mL
